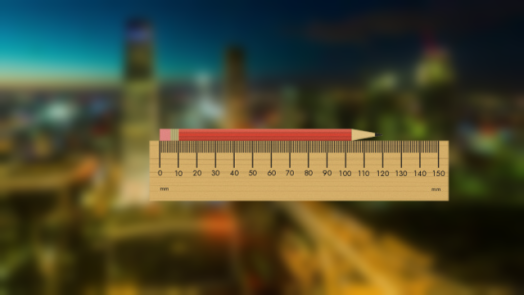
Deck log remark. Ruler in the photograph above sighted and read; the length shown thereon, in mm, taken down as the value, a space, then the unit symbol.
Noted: 120 mm
